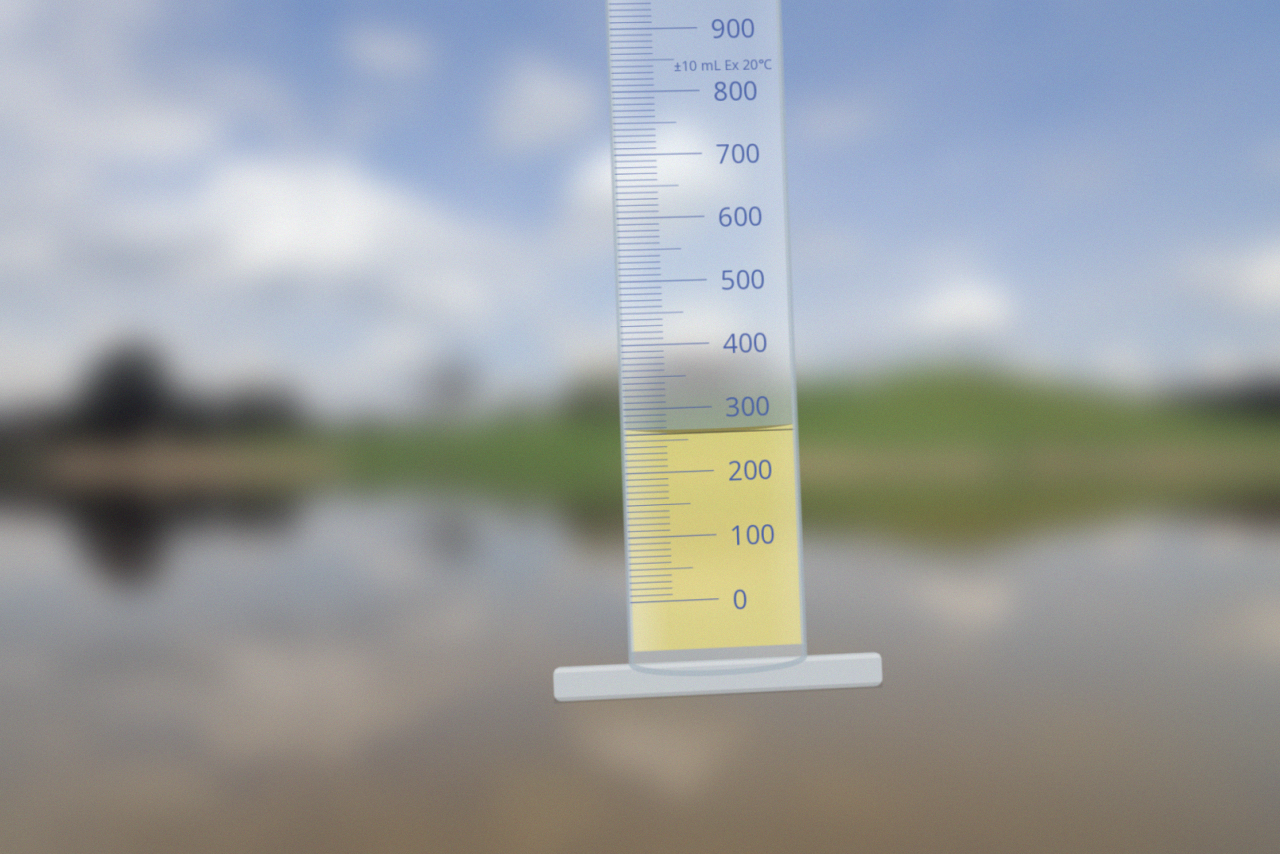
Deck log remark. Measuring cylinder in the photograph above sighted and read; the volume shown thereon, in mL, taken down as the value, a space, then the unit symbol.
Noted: 260 mL
